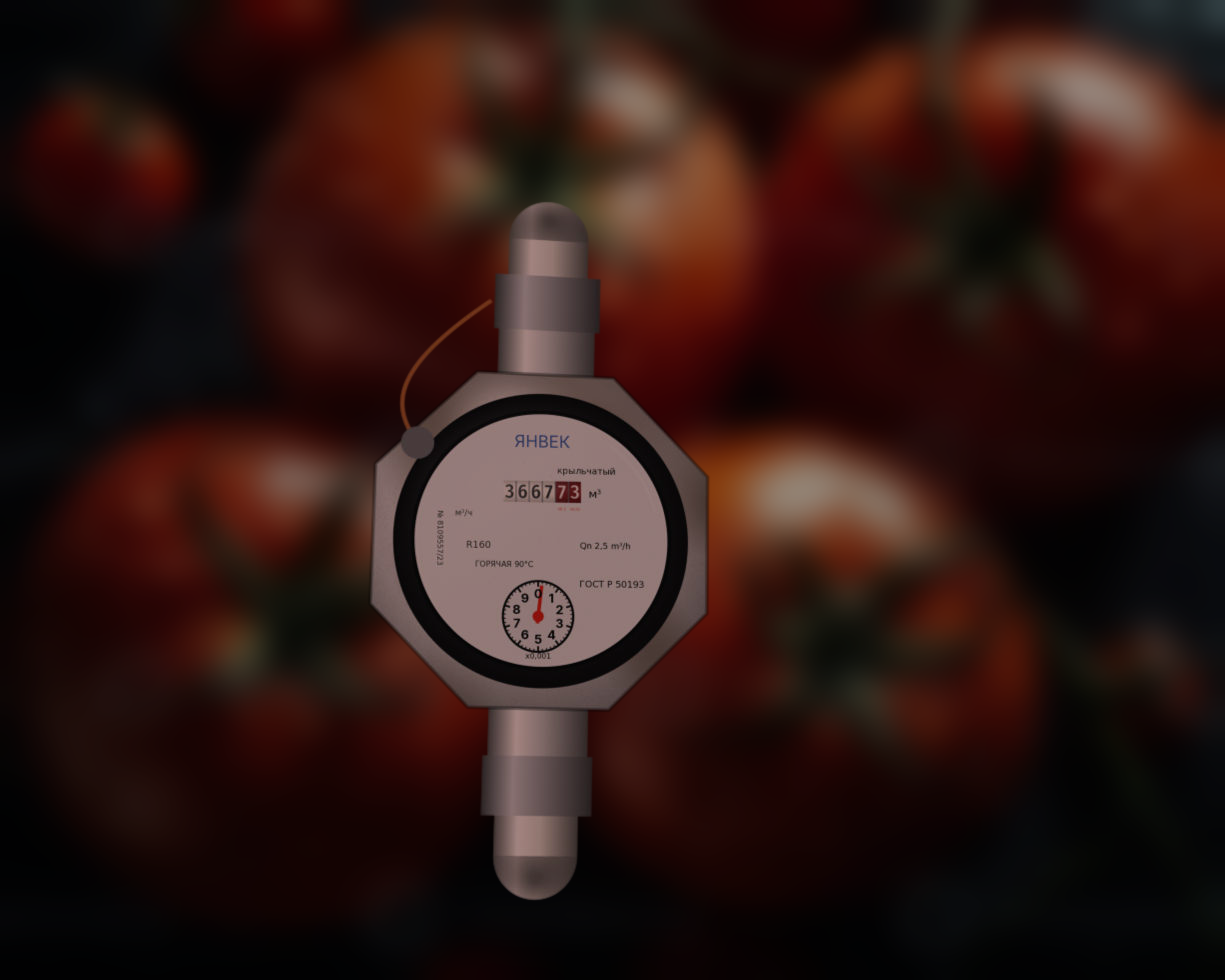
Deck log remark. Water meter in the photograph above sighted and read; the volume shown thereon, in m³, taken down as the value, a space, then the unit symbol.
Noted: 3667.730 m³
